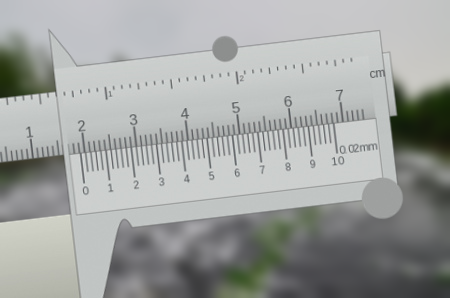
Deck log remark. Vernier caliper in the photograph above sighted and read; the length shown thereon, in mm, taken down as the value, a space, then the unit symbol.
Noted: 19.2 mm
